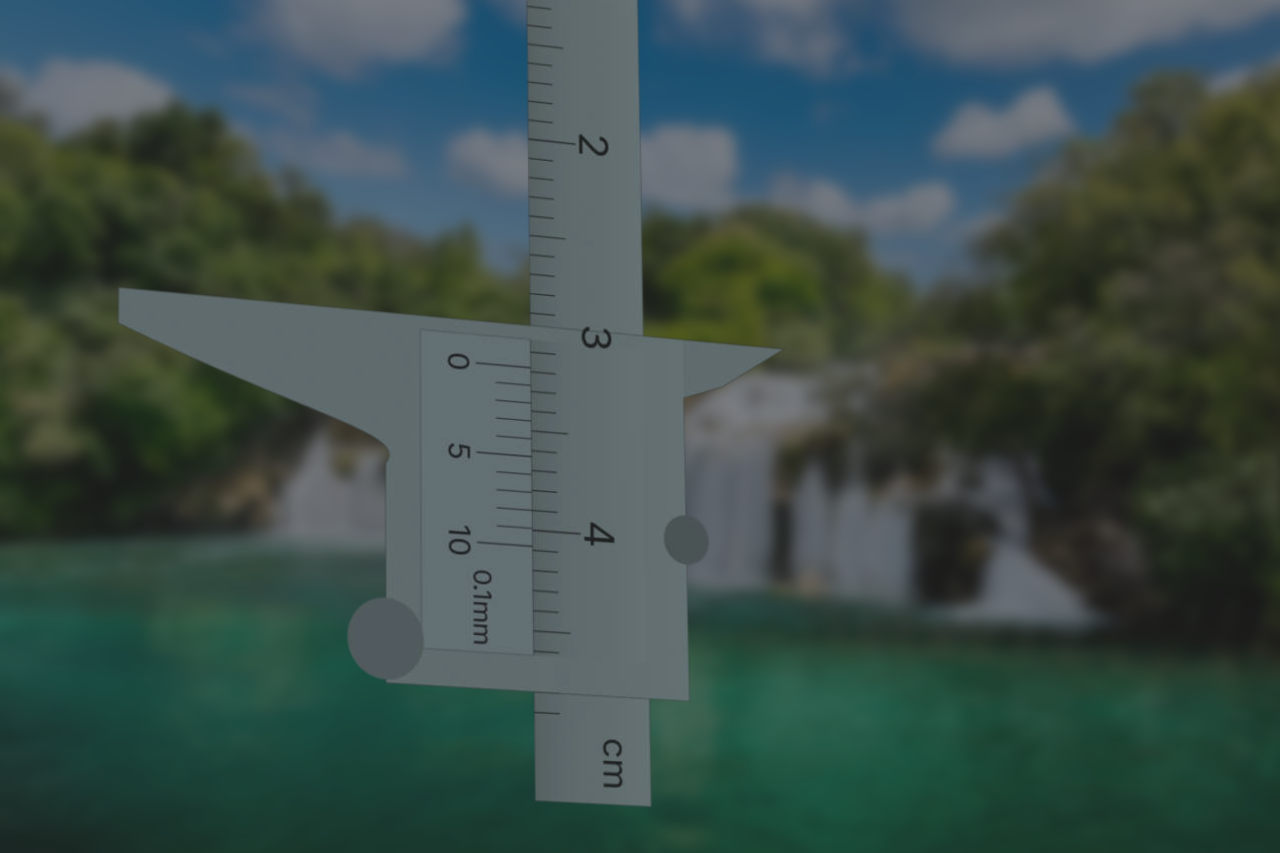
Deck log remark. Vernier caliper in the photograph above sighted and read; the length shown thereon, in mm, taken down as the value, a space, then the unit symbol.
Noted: 31.8 mm
